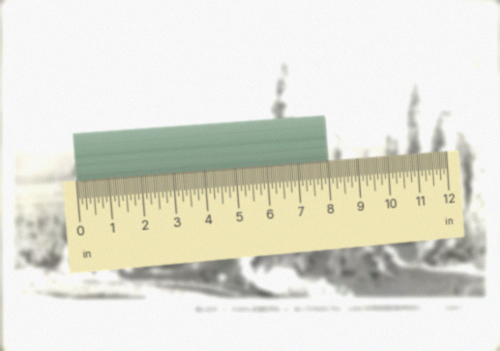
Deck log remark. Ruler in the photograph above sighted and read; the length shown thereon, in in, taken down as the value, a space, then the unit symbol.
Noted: 8 in
